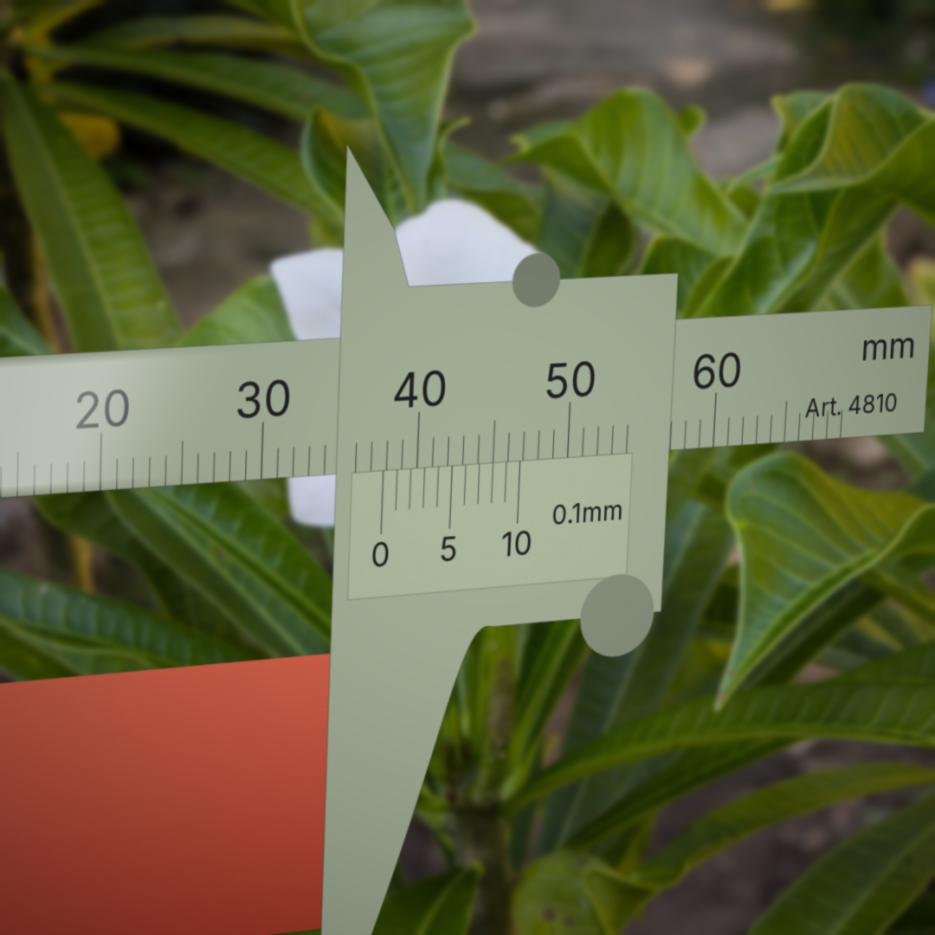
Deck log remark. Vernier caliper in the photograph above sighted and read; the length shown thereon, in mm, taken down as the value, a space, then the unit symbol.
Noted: 37.8 mm
